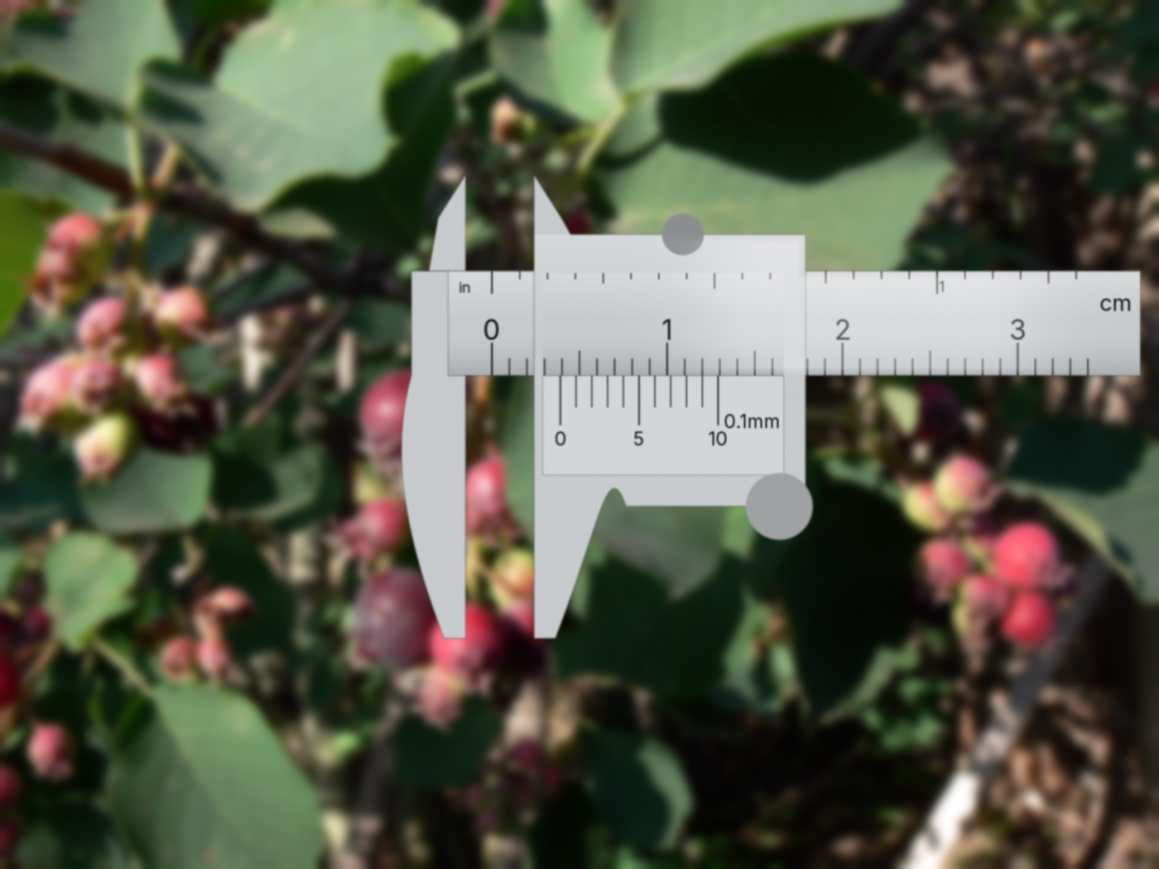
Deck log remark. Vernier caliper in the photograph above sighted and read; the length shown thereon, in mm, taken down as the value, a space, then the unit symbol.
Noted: 3.9 mm
